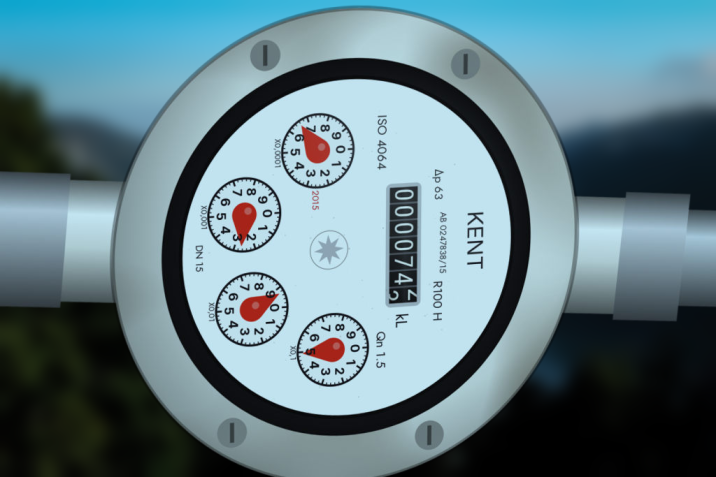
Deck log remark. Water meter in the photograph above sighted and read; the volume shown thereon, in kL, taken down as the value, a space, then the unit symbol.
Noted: 742.4926 kL
